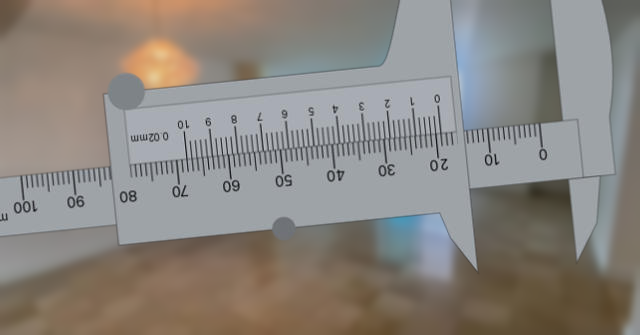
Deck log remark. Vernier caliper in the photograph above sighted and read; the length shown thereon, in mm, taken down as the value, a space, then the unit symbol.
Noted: 19.0 mm
